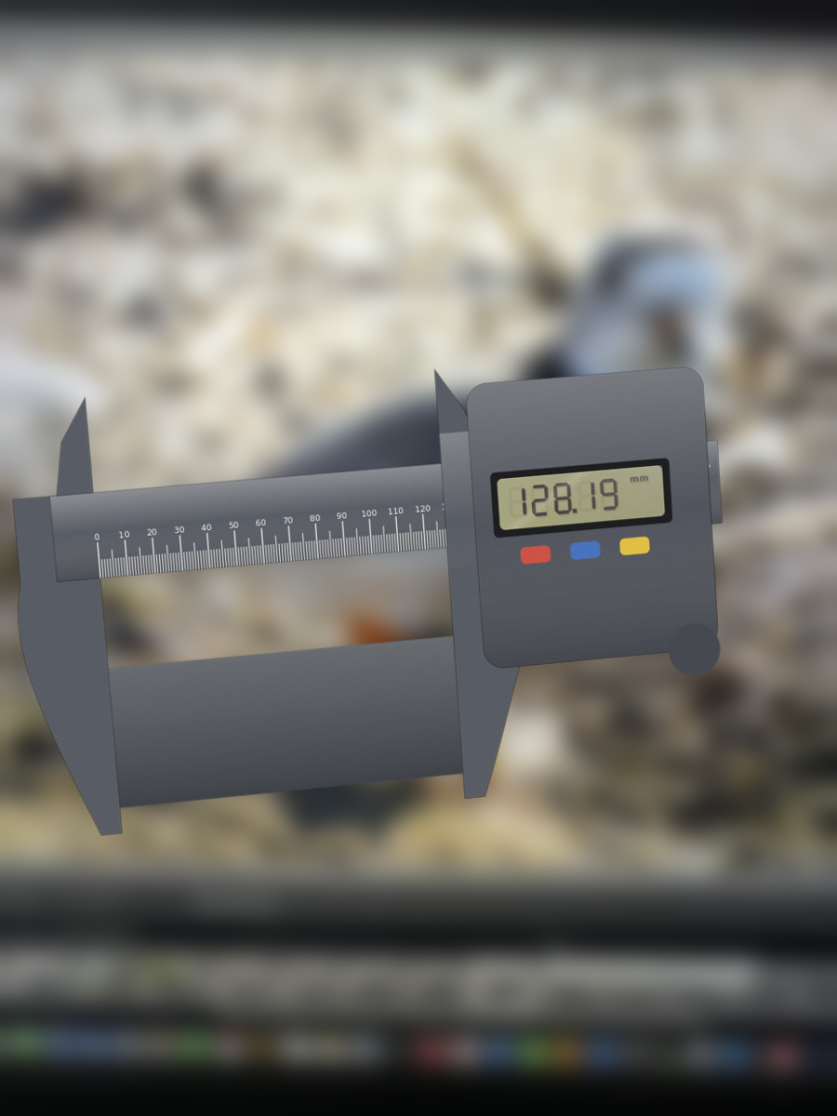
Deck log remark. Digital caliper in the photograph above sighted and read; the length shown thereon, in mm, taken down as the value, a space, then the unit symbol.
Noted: 128.19 mm
